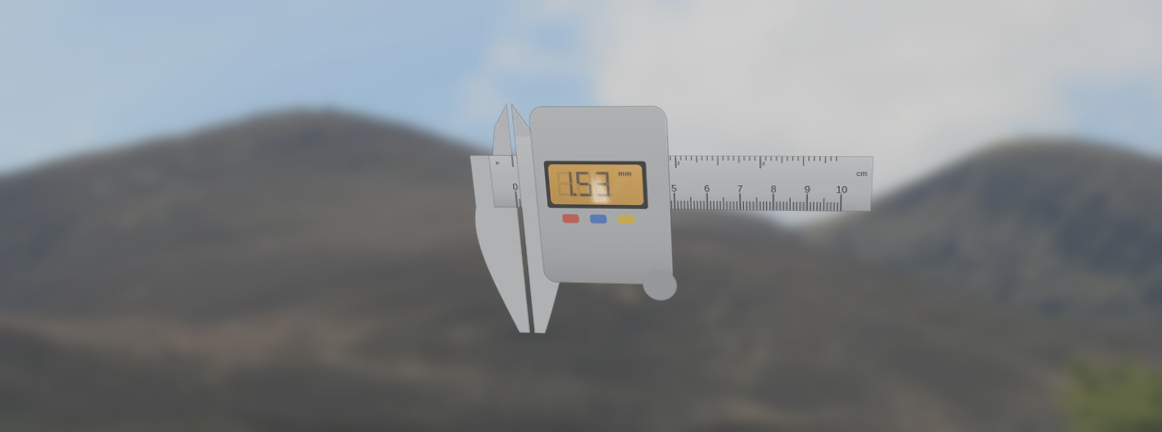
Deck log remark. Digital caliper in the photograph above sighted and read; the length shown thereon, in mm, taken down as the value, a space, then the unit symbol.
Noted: 1.53 mm
